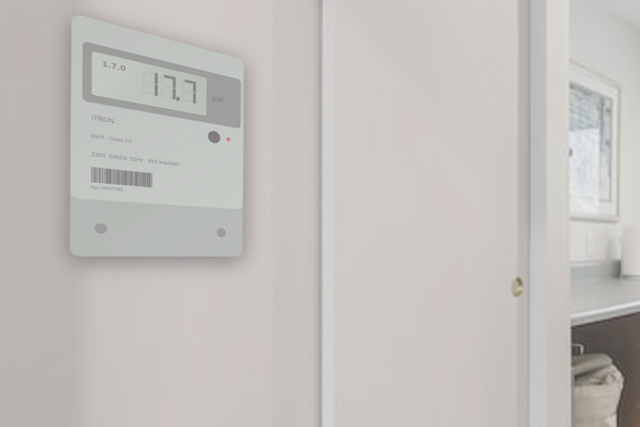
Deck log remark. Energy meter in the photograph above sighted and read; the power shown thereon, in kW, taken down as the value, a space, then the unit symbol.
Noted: 17.7 kW
